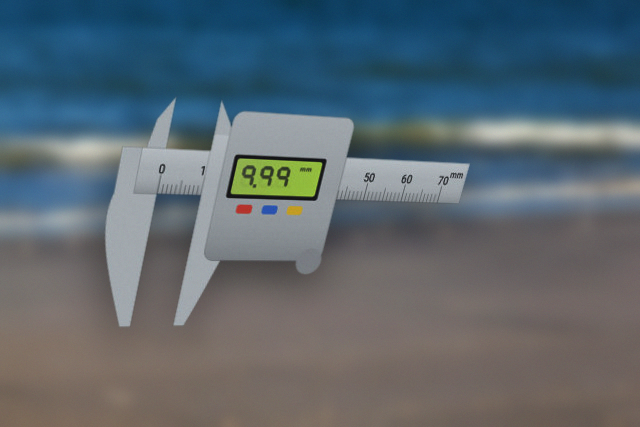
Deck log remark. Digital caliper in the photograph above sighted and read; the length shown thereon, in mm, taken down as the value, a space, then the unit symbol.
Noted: 9.99 mm
